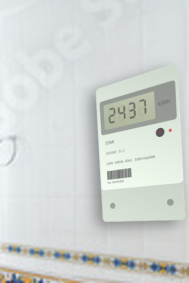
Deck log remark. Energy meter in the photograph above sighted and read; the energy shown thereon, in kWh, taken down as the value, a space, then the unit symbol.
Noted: 2437 kWh
